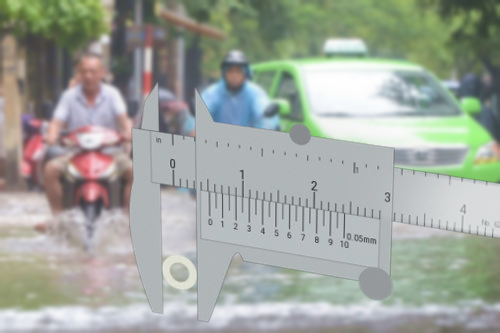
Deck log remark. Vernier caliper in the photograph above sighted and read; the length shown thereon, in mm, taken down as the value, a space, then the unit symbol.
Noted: 5.2 mm
